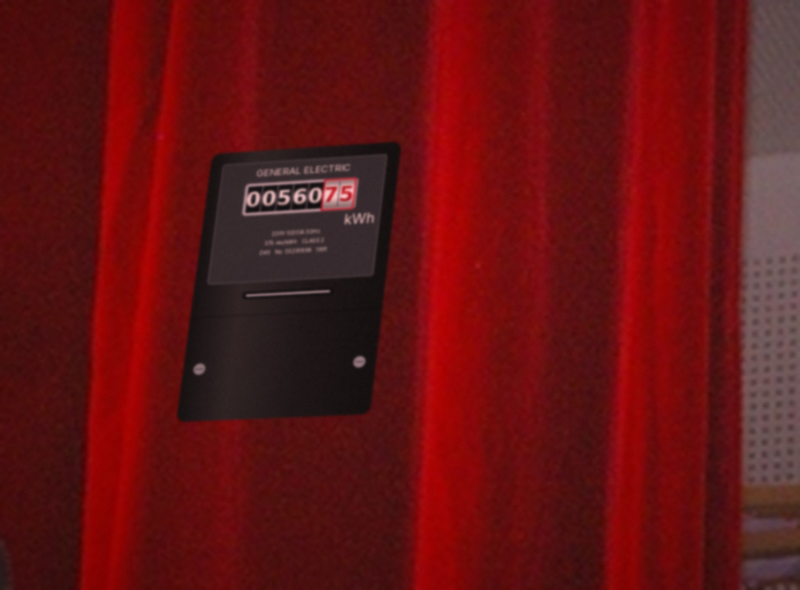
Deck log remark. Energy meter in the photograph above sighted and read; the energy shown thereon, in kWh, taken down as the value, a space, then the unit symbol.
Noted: 560.75 kWh
